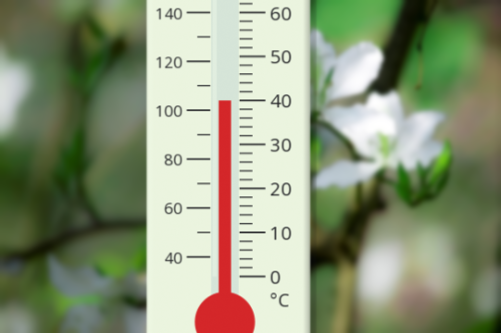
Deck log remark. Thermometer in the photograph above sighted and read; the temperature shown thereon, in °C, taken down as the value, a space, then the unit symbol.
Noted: 40 °C
